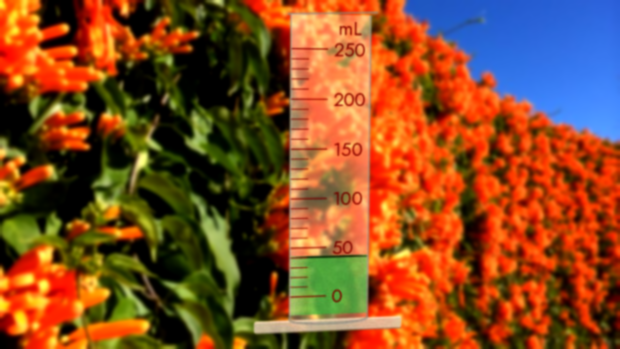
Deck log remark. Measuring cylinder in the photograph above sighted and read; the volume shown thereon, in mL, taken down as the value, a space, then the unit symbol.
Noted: 40 mL
